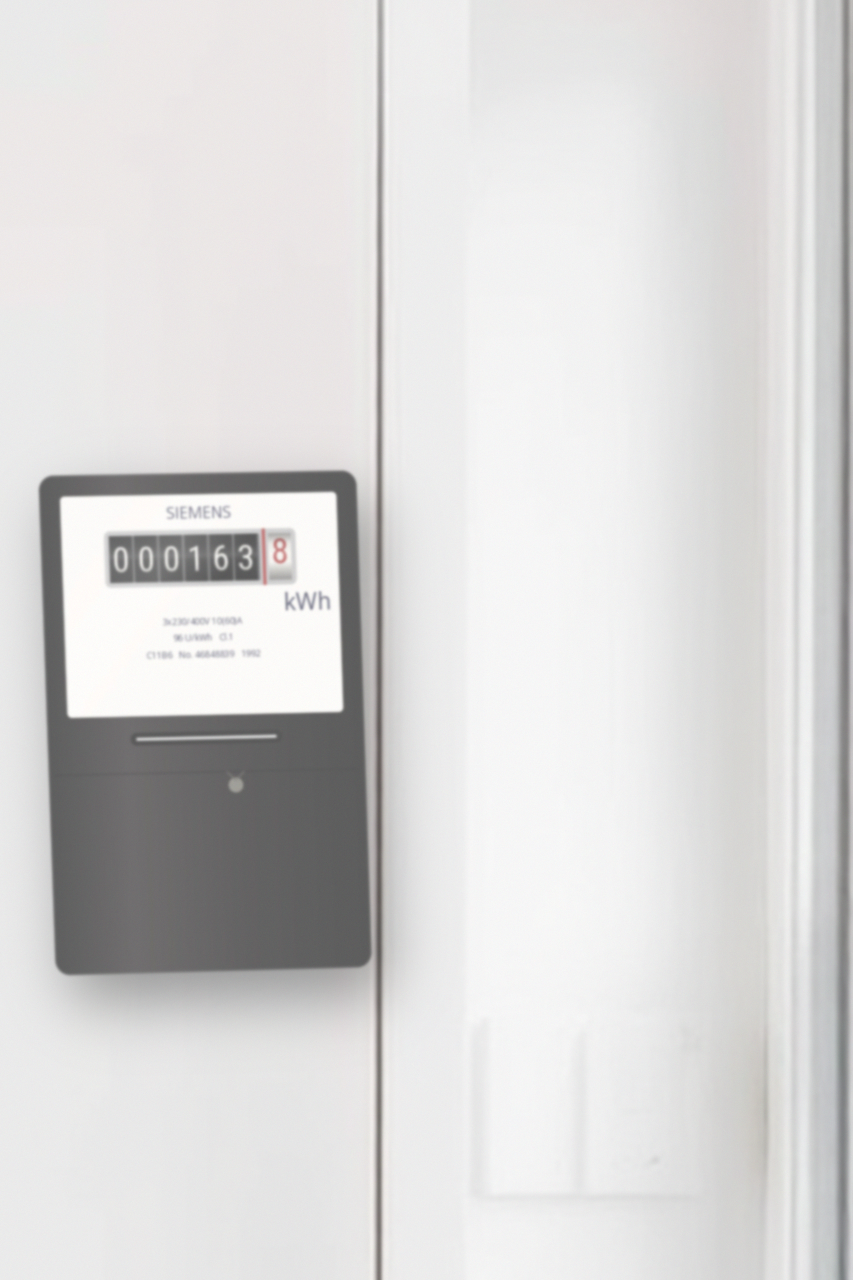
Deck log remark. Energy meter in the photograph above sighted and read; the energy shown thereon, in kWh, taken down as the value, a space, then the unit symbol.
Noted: 163.8 kWh
